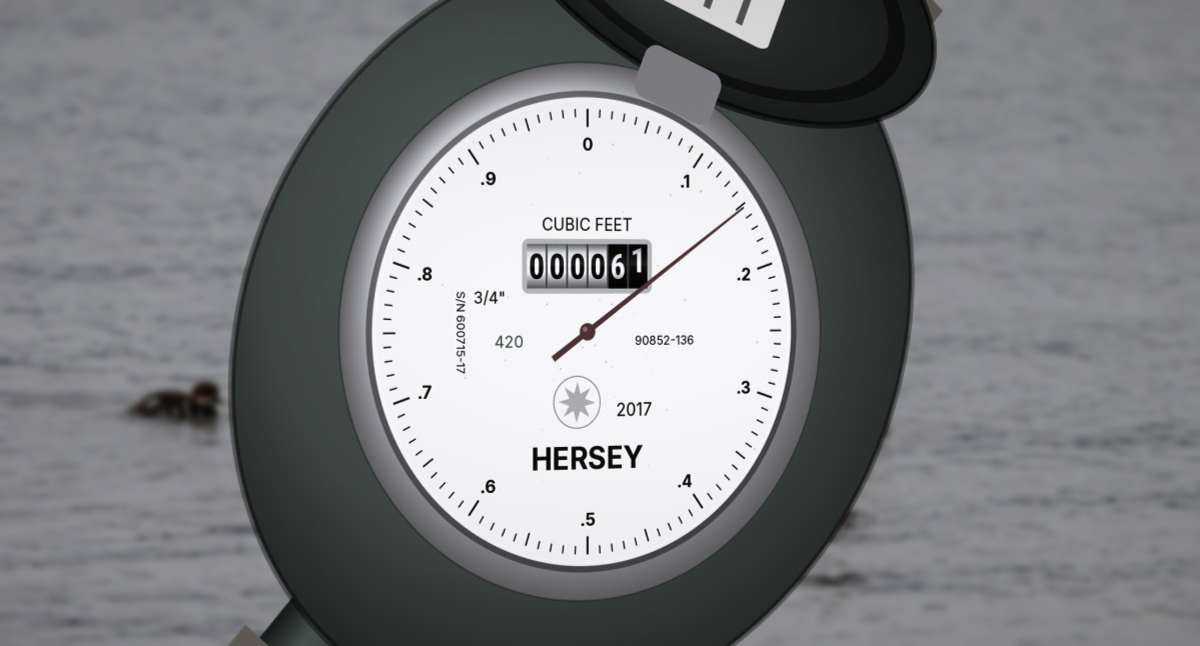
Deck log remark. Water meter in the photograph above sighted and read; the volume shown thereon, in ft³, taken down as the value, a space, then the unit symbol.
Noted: 61.15 ft³
